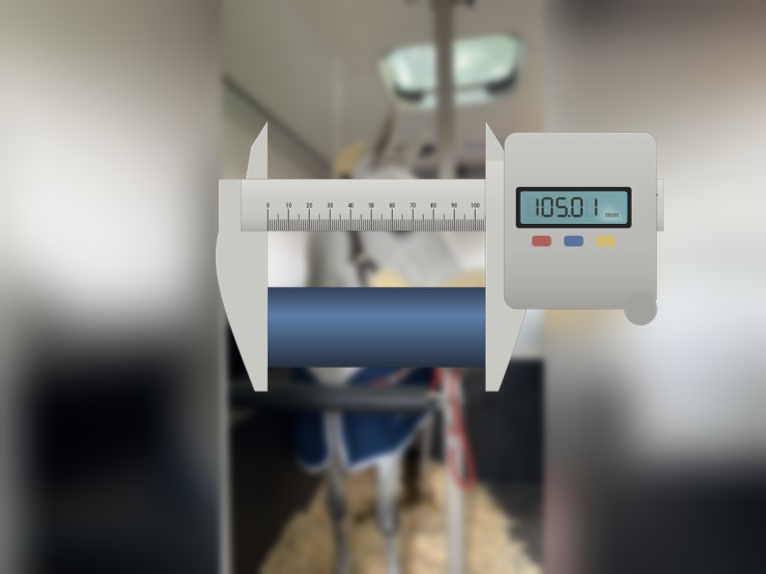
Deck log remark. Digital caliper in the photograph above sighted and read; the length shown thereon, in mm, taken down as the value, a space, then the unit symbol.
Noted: 105.01 mm
